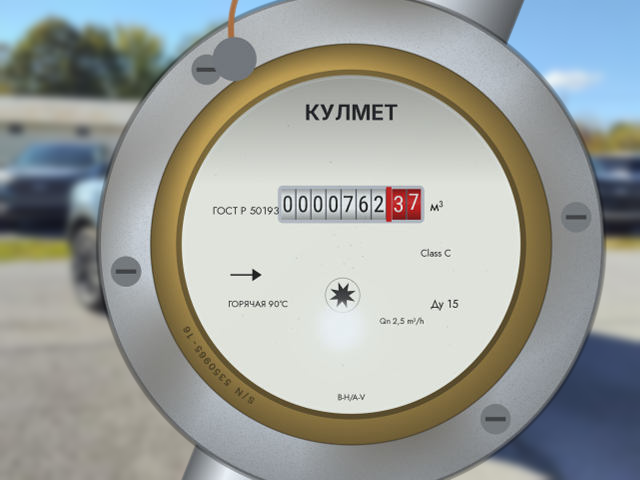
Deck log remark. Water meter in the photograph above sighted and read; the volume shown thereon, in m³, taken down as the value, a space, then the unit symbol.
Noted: 762.37 m³
